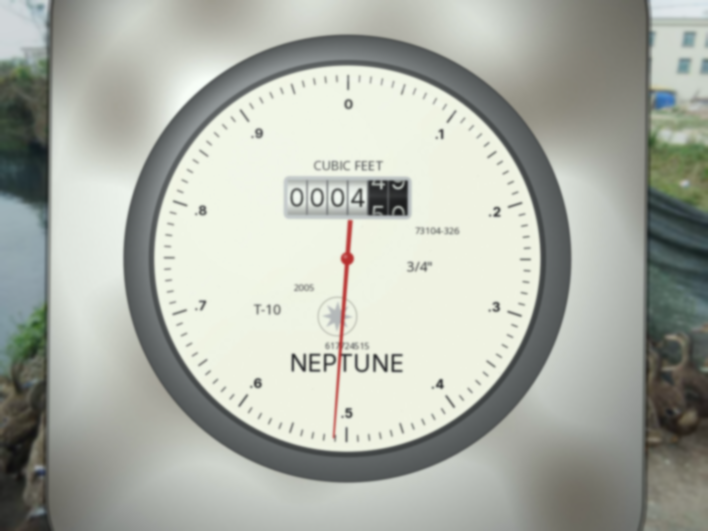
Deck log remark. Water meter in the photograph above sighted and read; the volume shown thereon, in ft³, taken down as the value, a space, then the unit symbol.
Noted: 449.51 ft³
